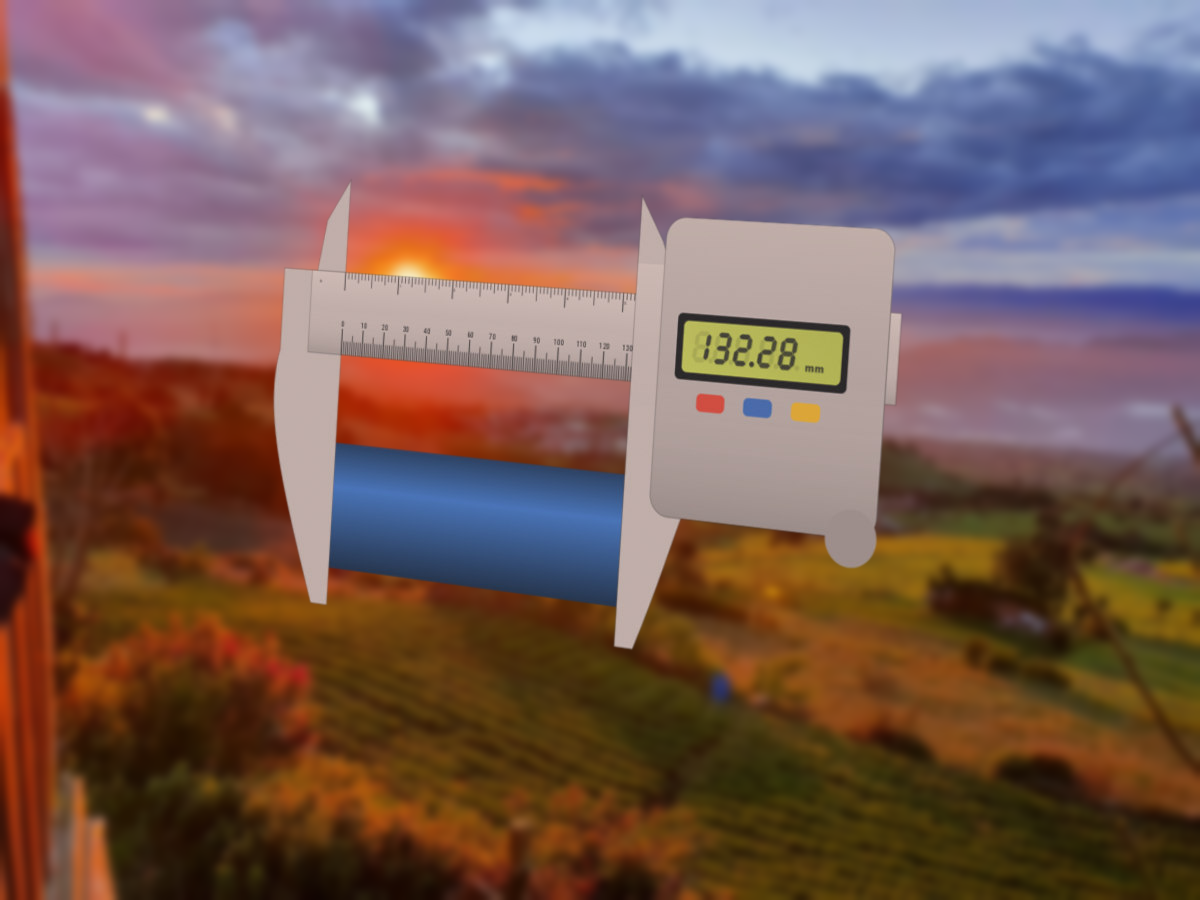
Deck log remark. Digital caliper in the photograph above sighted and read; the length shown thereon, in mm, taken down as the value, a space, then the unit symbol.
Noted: 132.28 mm
